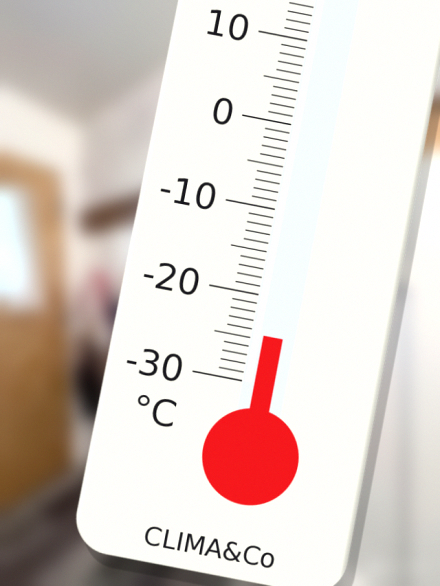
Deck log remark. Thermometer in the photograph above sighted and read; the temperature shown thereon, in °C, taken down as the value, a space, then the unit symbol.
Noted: -24.5 °C
